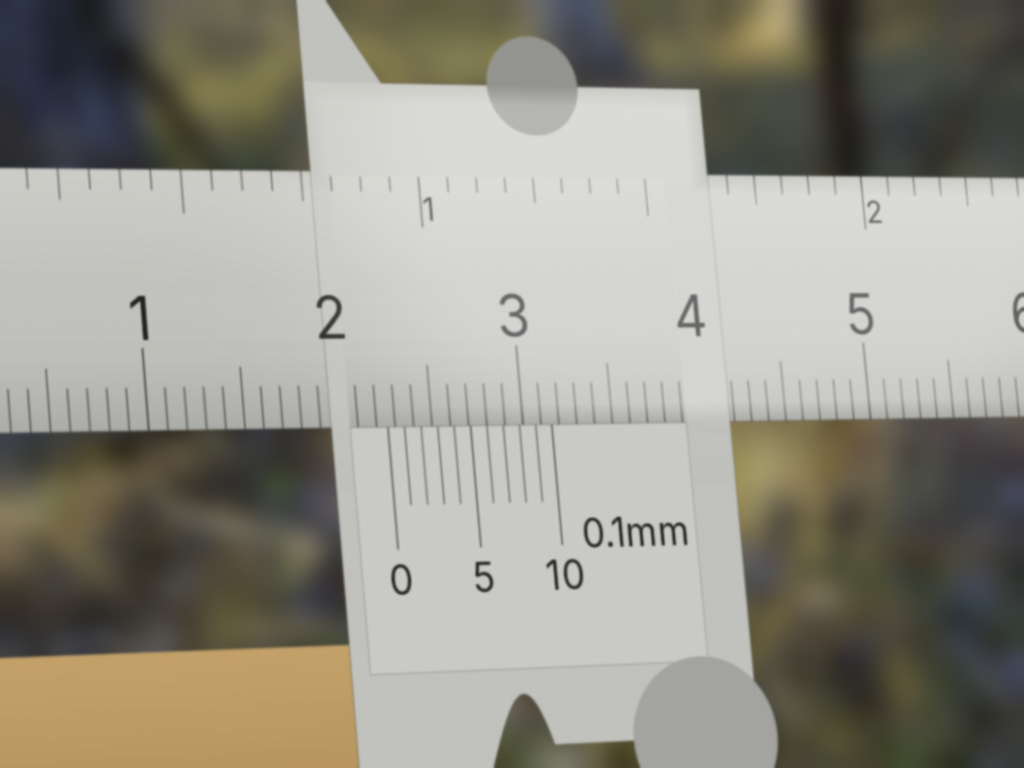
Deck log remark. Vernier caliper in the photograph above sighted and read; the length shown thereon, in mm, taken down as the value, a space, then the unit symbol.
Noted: 22.6 mm
